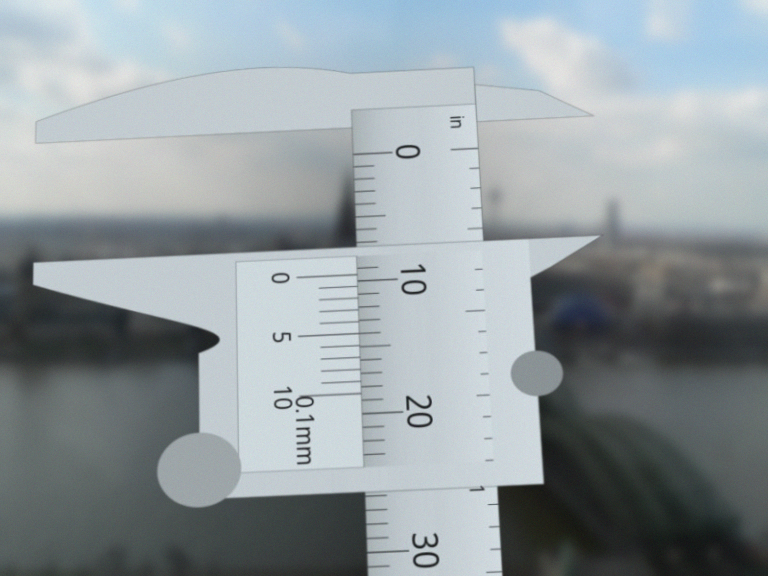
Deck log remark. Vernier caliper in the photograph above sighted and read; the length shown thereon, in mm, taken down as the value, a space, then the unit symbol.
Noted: 9.5 mm
